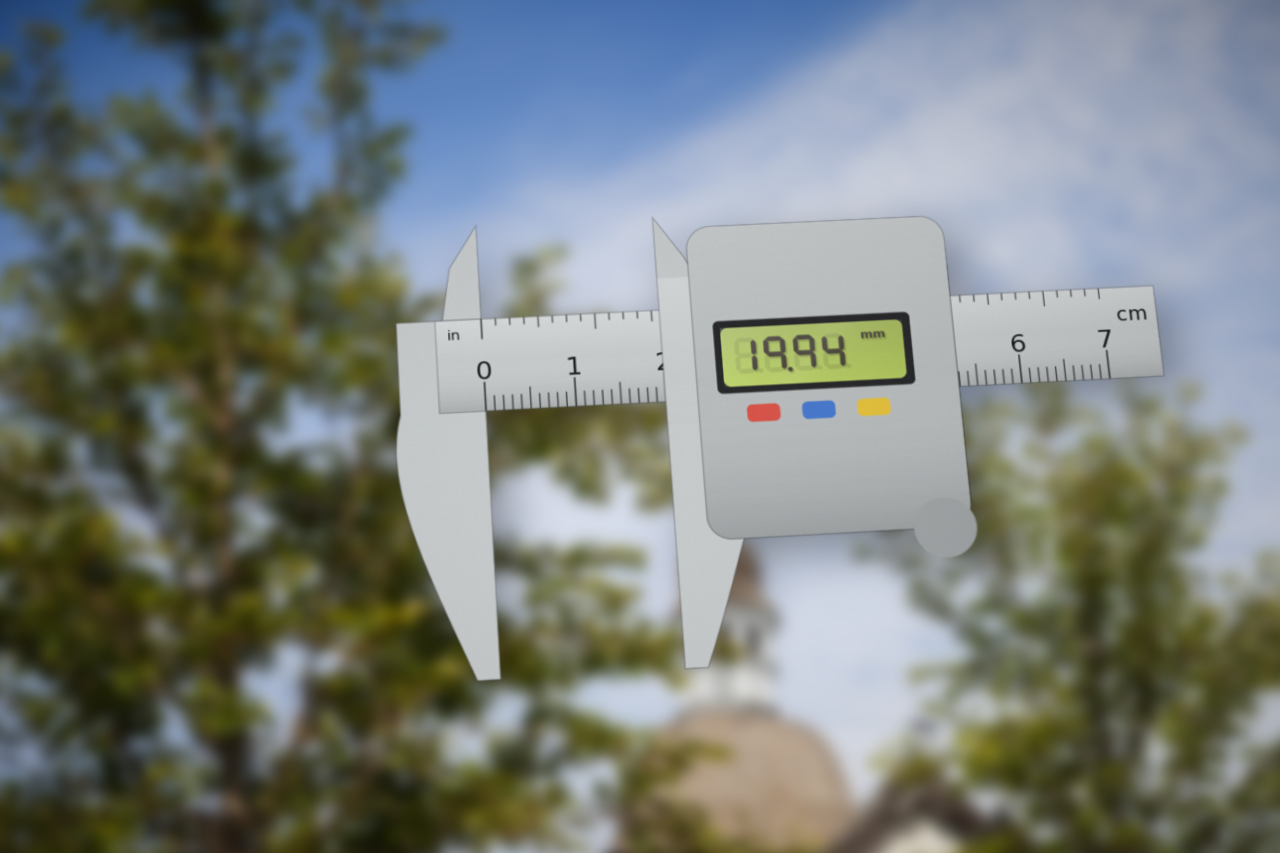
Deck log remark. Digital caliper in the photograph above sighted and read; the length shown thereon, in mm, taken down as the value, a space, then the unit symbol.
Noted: 19.94 mm
